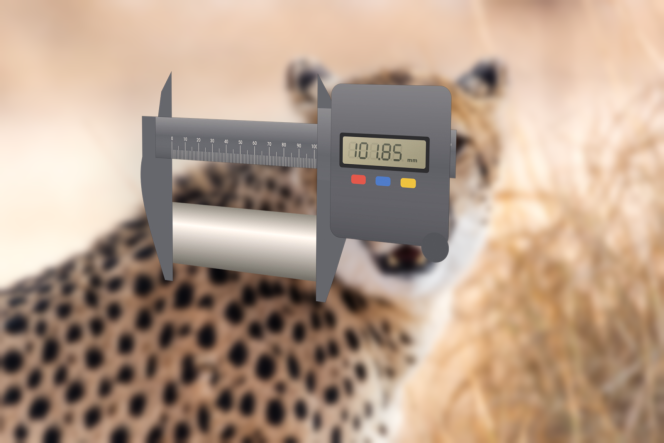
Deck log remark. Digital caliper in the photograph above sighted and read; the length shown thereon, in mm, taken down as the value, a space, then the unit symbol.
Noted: 101.85 mm
